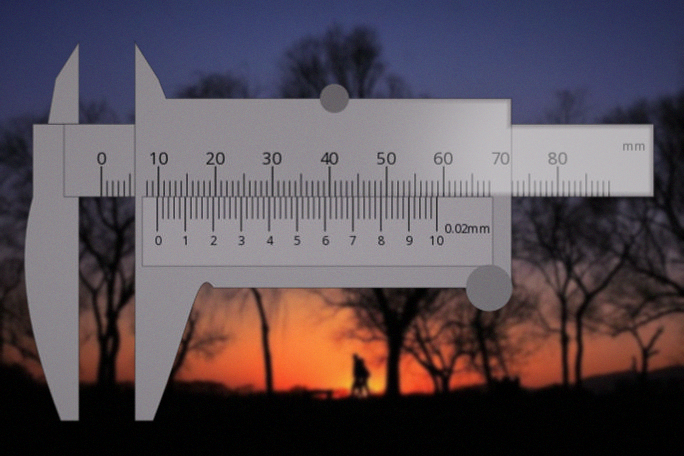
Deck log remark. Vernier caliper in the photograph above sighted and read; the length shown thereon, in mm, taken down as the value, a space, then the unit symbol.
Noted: 9.8 mm
